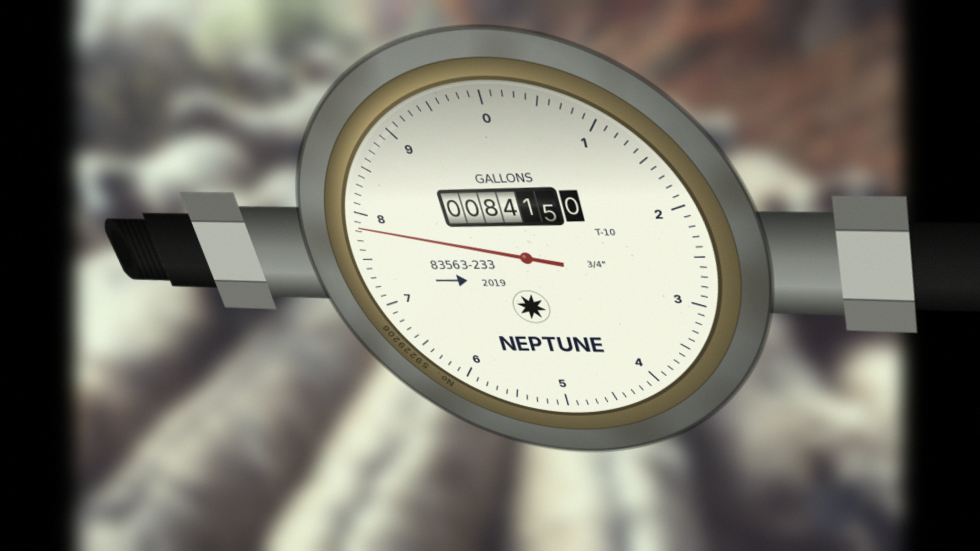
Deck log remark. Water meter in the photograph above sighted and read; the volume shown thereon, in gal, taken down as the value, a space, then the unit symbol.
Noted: 84147.8 gal
